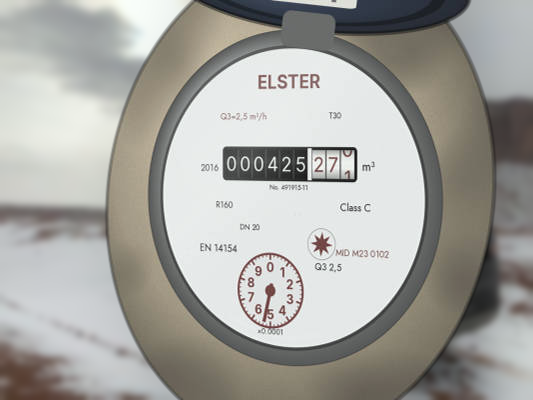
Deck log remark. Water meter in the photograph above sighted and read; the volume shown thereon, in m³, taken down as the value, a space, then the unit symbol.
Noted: 425.2705 m³
